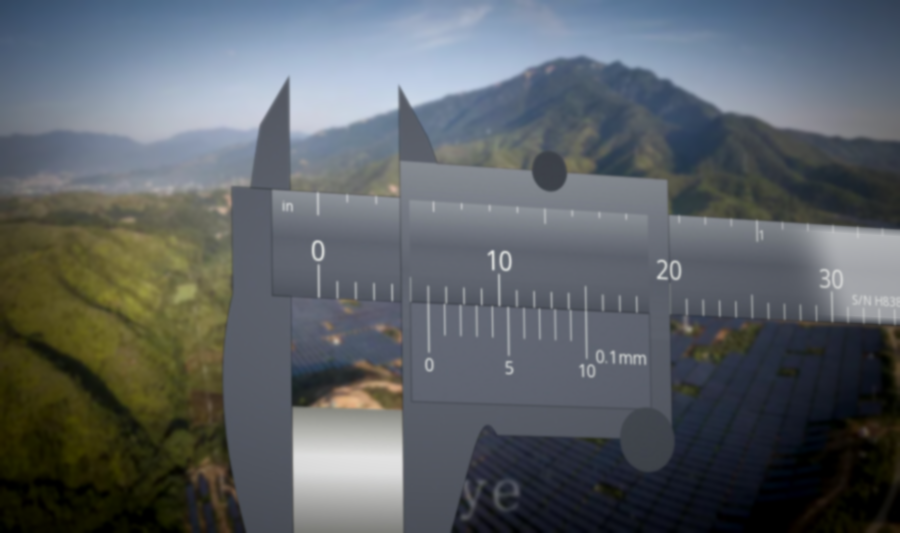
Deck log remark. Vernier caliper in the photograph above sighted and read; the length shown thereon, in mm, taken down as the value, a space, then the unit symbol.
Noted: 6.0 mm
